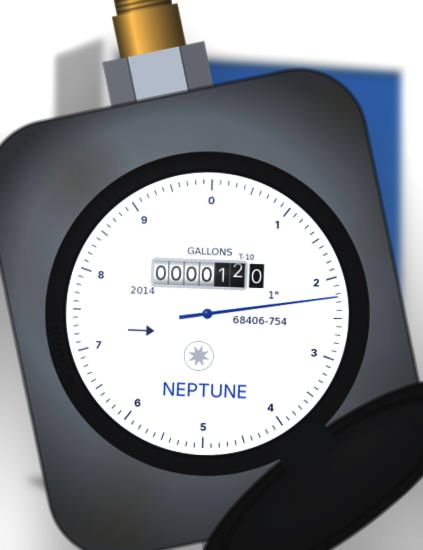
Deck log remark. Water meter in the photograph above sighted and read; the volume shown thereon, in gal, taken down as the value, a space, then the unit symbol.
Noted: 122.2 gal
